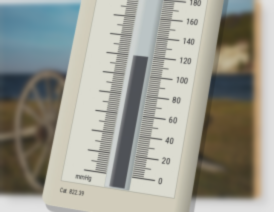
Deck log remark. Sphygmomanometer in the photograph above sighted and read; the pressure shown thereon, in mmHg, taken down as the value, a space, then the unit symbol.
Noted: 120 mmHg
